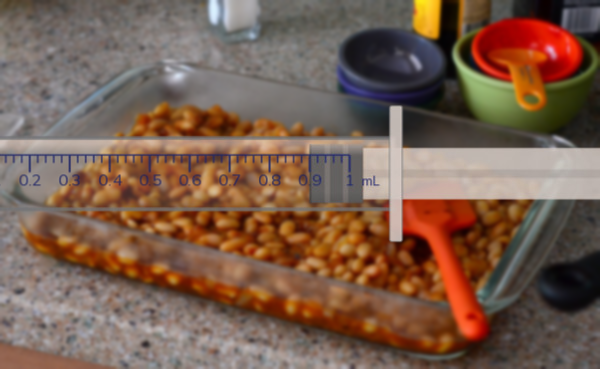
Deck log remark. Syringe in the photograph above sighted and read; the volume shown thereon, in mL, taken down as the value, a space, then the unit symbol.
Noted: 0.9 mL
